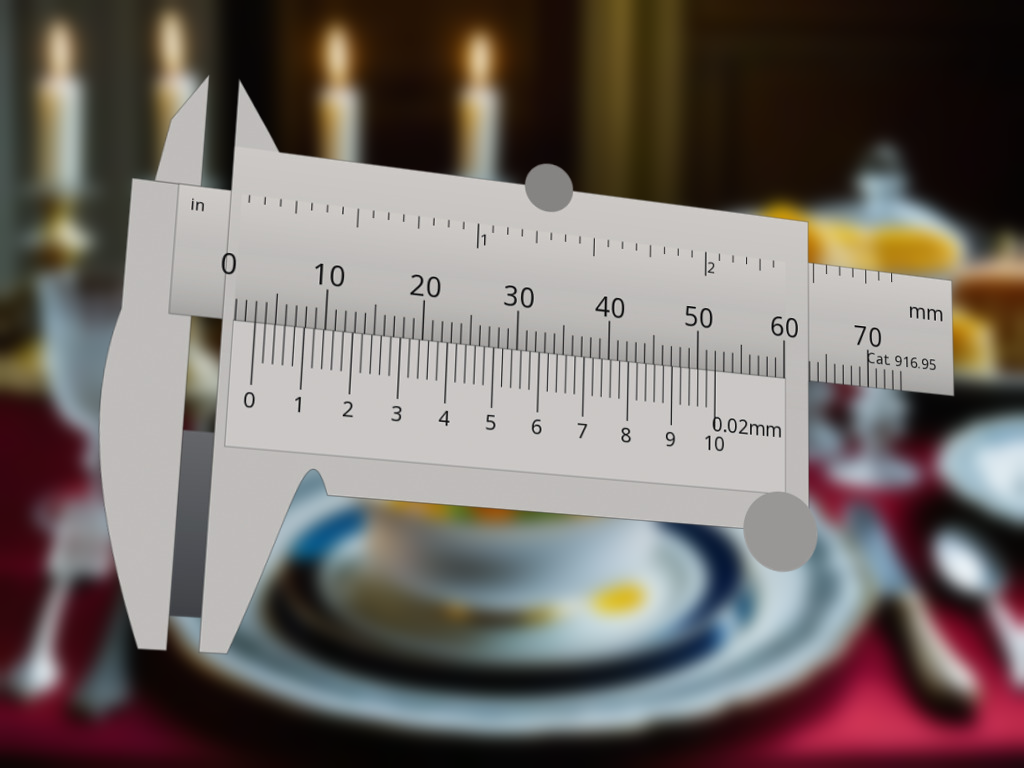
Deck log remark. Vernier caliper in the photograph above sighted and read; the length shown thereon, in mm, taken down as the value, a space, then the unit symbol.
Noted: 3.0 mm
